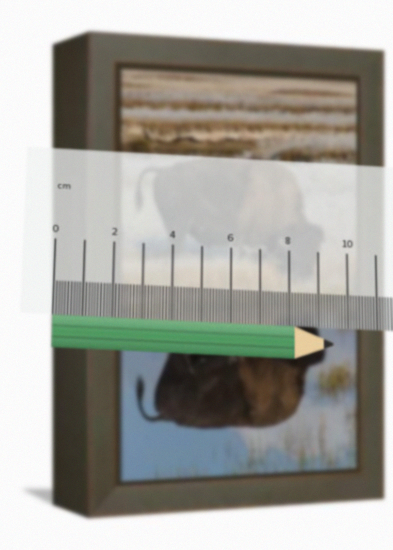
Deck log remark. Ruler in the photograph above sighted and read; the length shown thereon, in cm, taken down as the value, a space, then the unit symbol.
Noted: 9.5 cm
